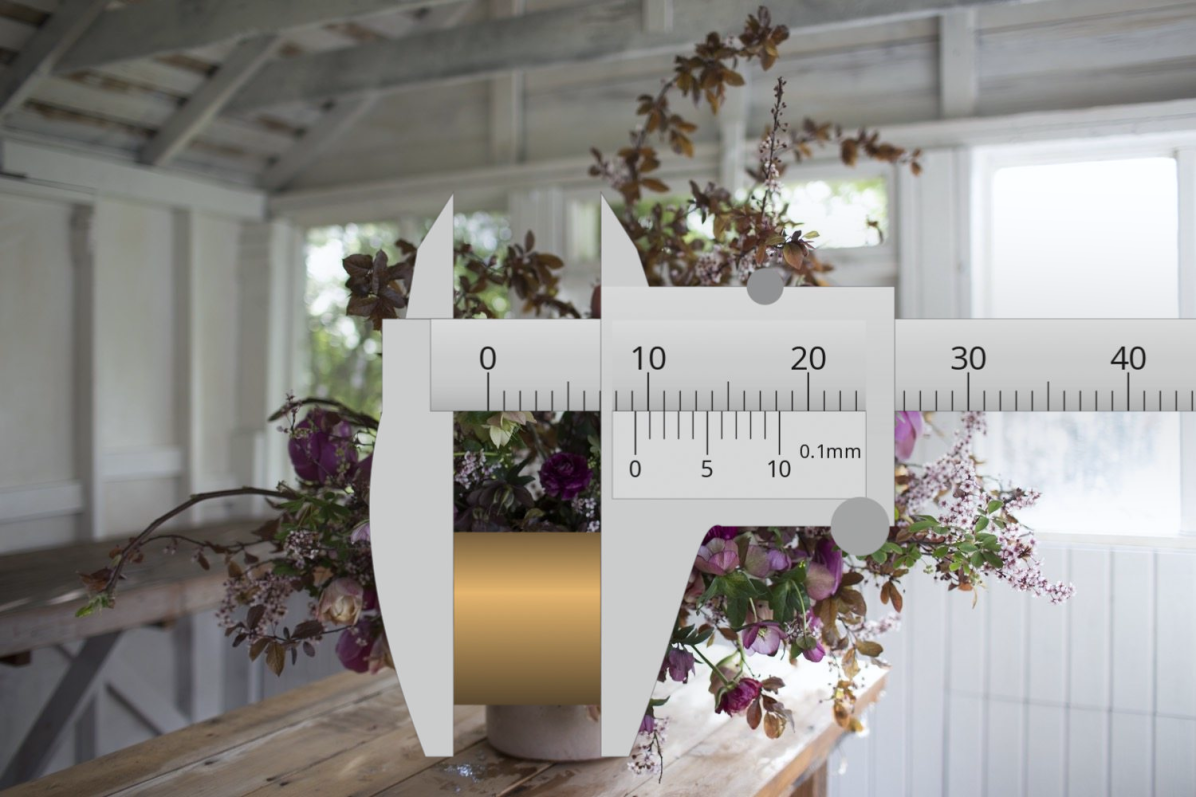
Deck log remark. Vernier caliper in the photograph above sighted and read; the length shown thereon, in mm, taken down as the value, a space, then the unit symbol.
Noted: 9.2 mm
